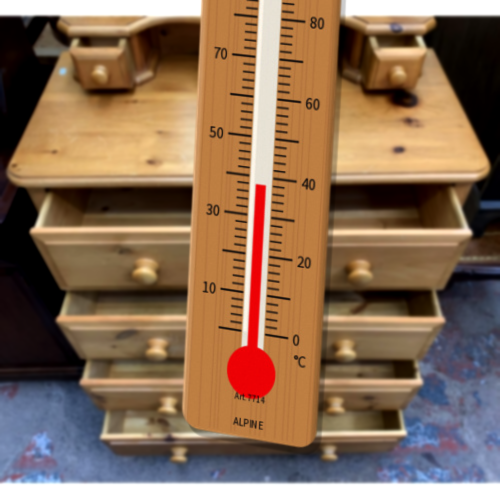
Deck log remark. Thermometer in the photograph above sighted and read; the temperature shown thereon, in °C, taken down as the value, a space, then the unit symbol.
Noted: 38 °C
